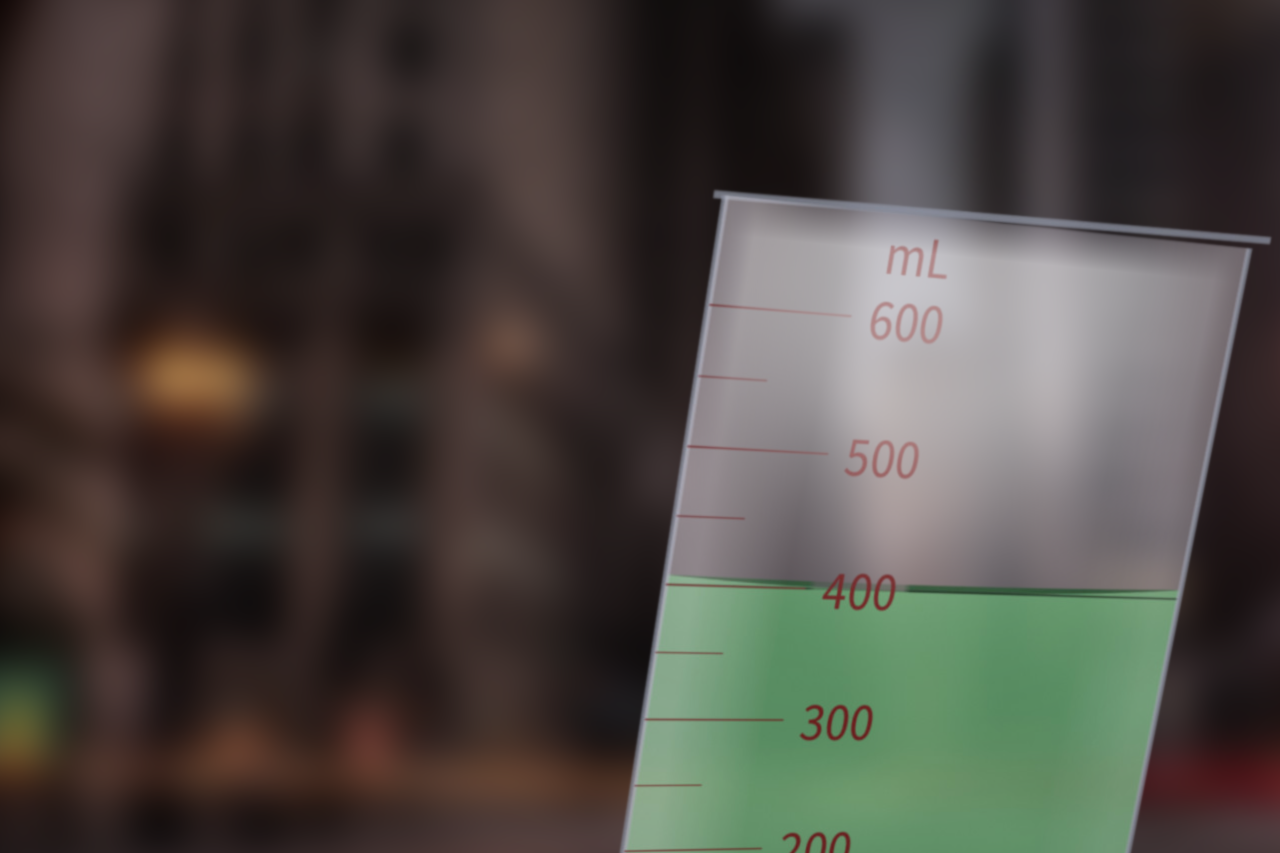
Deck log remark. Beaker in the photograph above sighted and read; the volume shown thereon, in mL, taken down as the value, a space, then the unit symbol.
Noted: 400 mL
